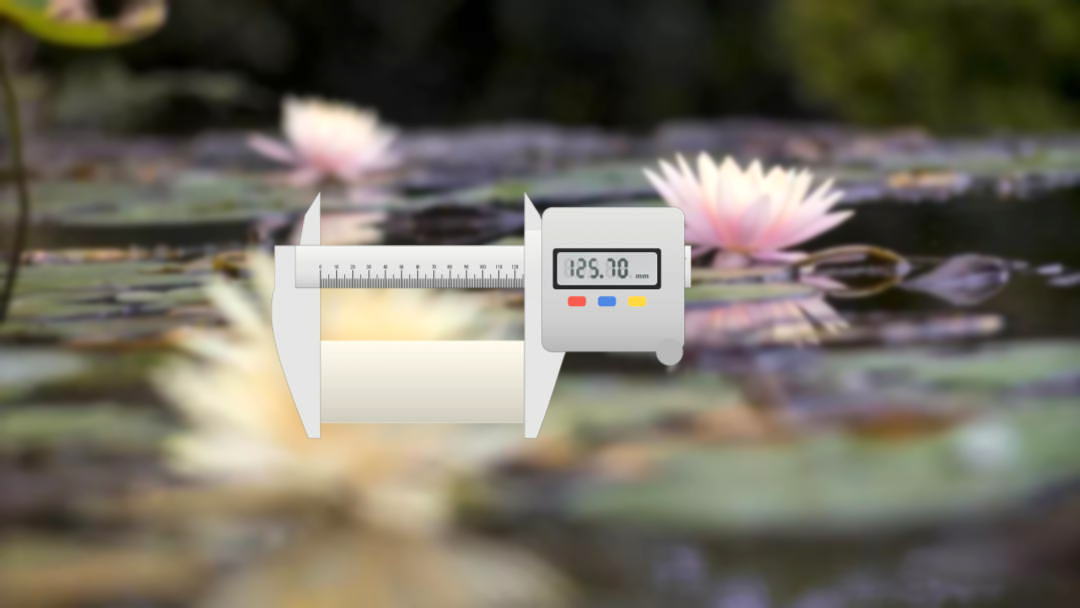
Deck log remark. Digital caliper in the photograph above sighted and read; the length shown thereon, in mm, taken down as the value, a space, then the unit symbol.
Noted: 125.70 mm
